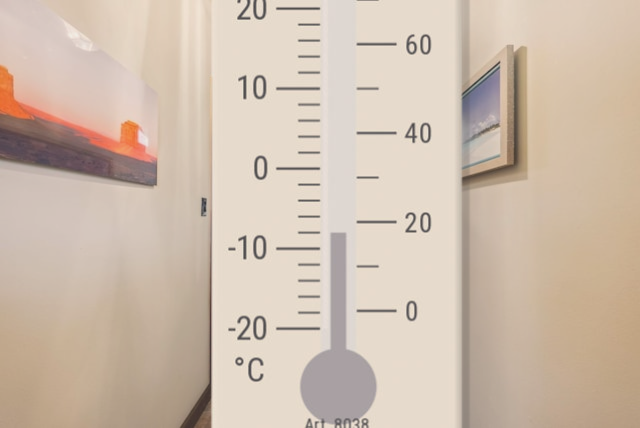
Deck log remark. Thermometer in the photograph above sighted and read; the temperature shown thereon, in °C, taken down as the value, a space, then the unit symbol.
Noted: -8 °C
